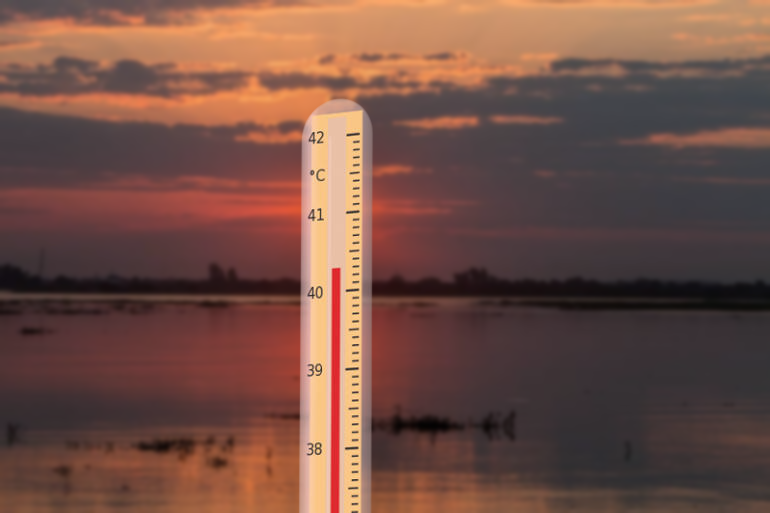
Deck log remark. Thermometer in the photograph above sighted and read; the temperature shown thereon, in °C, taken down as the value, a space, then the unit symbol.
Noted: 40.3 °C
